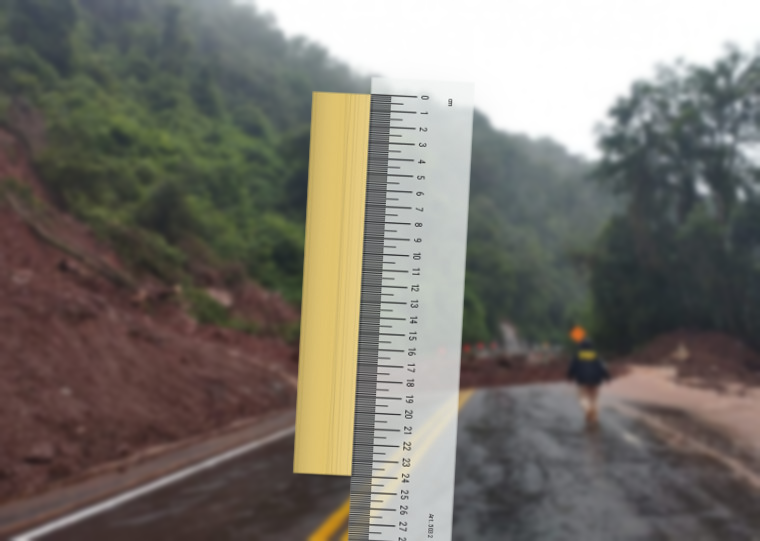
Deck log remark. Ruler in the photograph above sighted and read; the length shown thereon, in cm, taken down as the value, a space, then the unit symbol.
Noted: 24 cm
